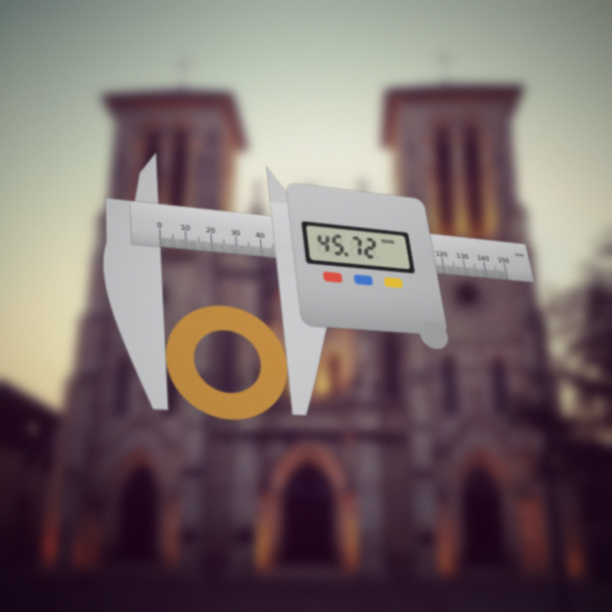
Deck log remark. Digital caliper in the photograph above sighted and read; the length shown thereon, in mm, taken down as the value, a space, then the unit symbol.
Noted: 45.72 mm
